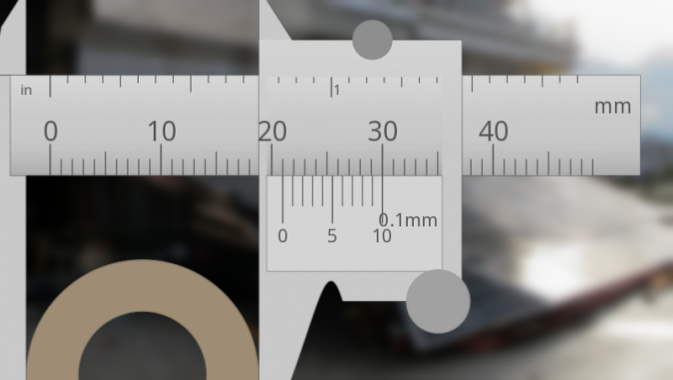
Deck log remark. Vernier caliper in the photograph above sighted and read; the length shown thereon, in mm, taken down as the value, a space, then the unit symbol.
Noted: 21.0 mm
